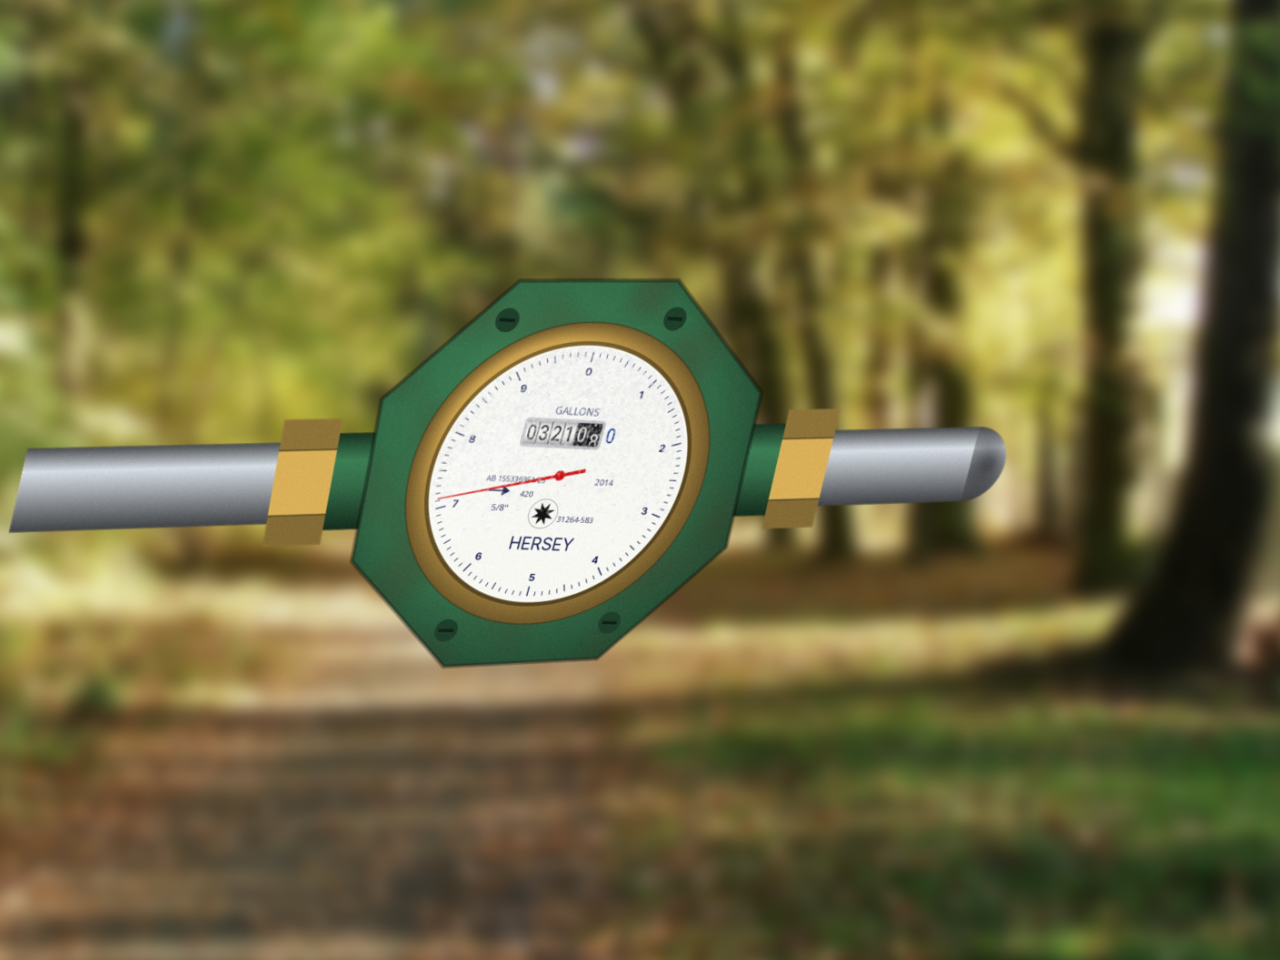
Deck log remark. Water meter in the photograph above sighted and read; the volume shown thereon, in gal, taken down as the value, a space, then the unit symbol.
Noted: 321077.1 gal
